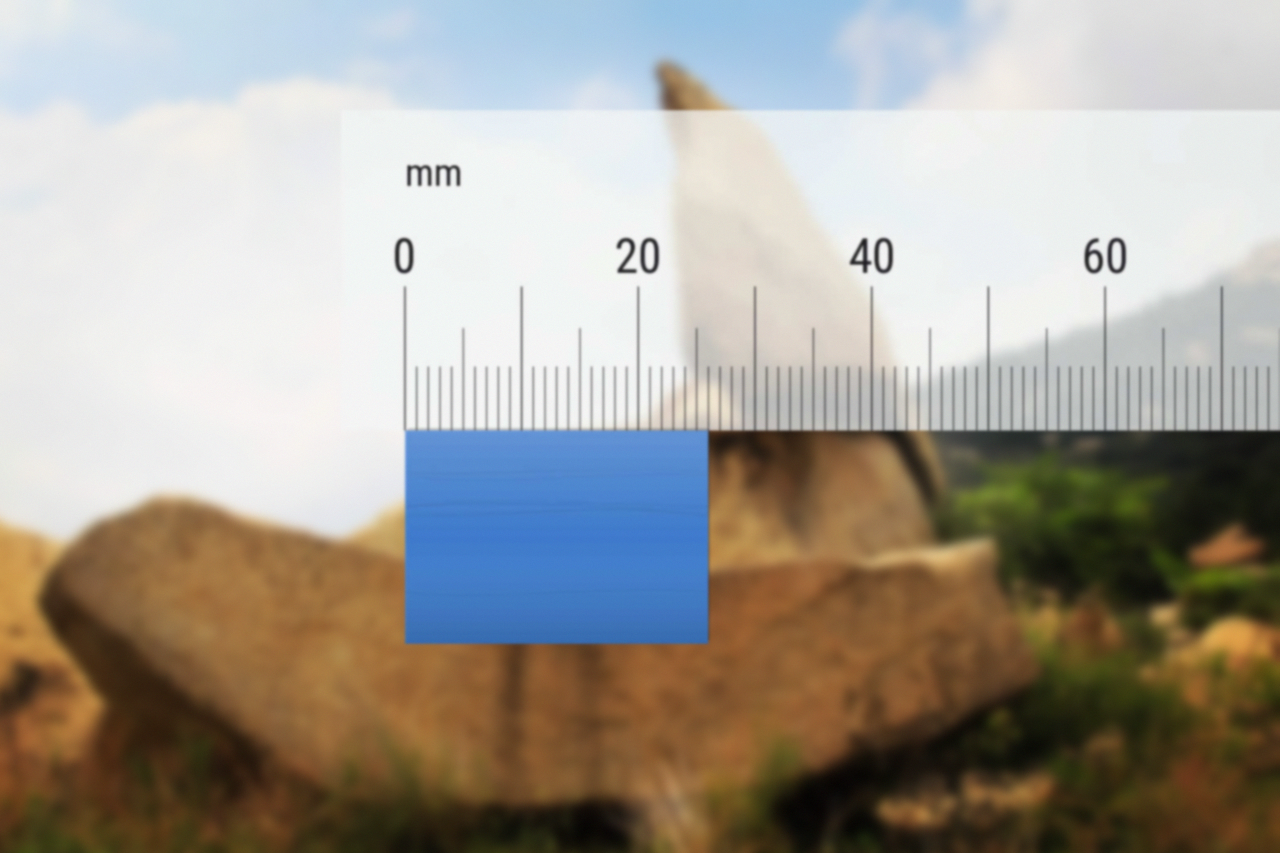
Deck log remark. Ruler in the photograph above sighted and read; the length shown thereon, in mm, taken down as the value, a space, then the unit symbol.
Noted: 26 mm
